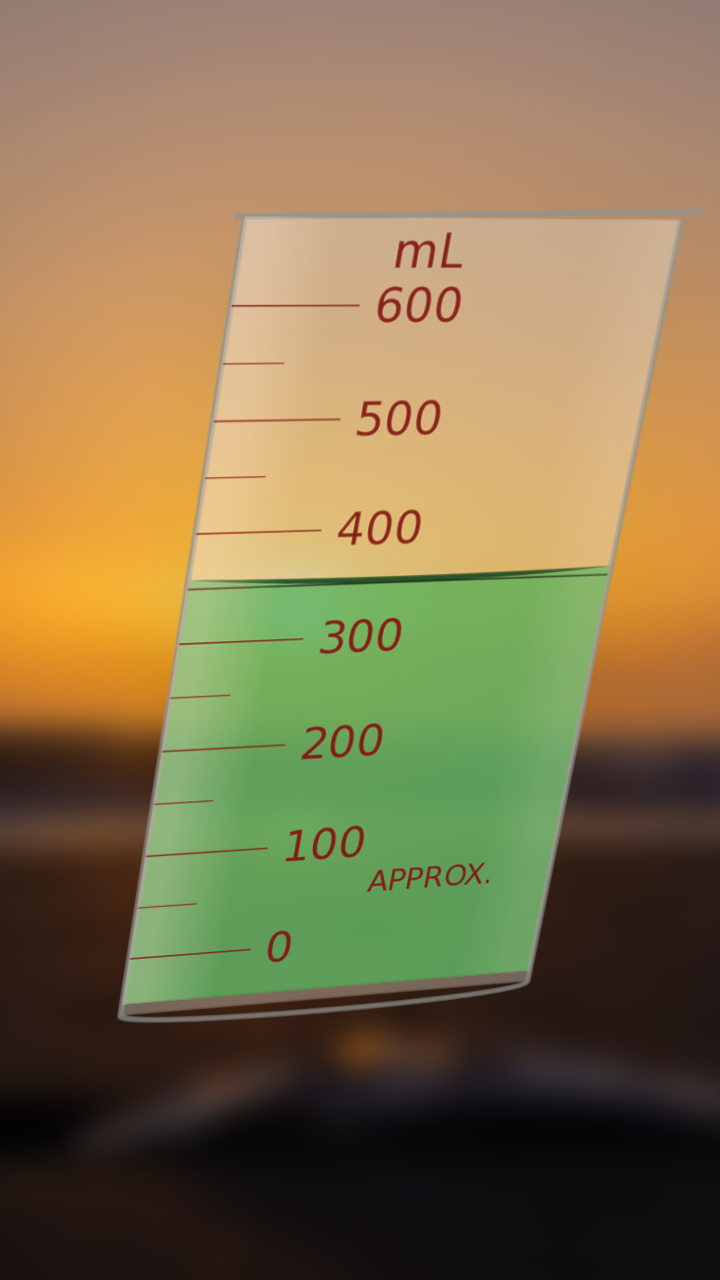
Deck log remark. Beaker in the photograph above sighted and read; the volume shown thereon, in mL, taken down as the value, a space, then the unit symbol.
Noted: 350 mL
